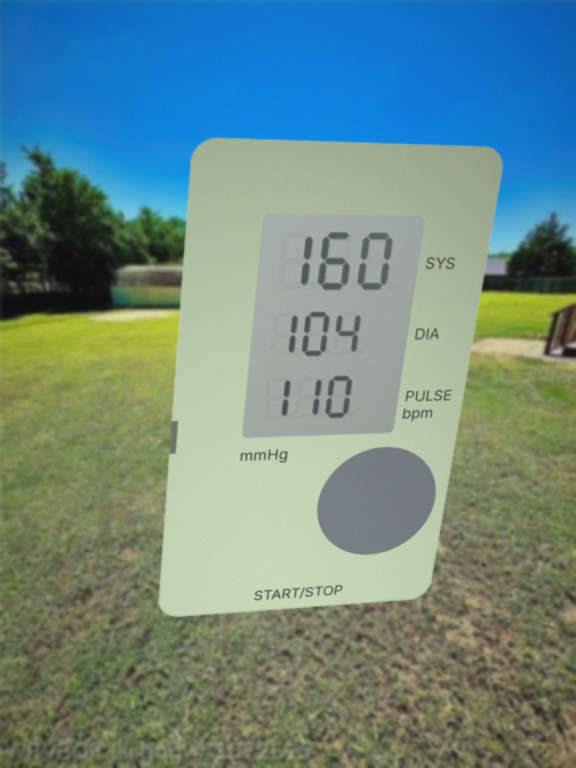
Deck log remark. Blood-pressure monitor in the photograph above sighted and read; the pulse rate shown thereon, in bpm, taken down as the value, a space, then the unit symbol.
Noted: 110 bpm
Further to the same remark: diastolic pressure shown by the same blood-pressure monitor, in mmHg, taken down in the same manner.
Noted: 104 mmHg
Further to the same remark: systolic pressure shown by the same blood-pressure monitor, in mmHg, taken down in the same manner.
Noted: 160 mmHg
